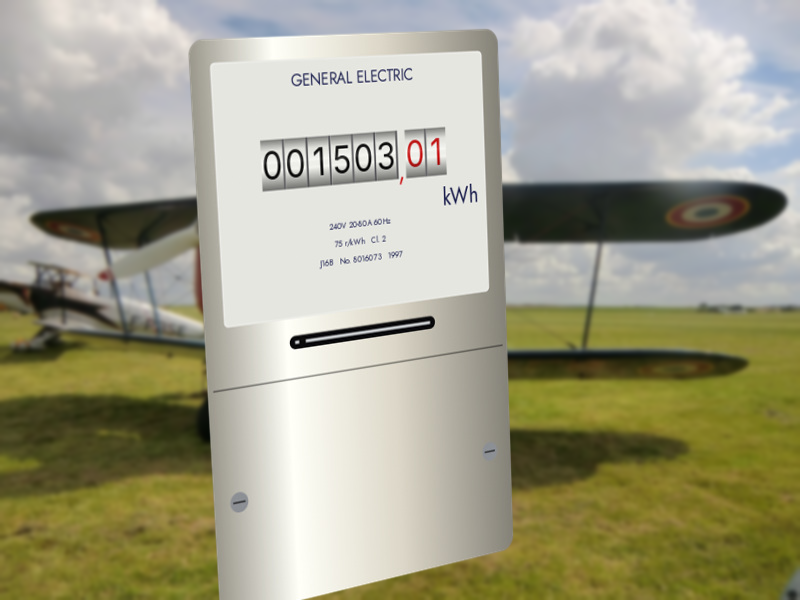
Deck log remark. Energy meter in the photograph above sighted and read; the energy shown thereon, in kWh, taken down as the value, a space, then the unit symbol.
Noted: 1503.01 kWh
